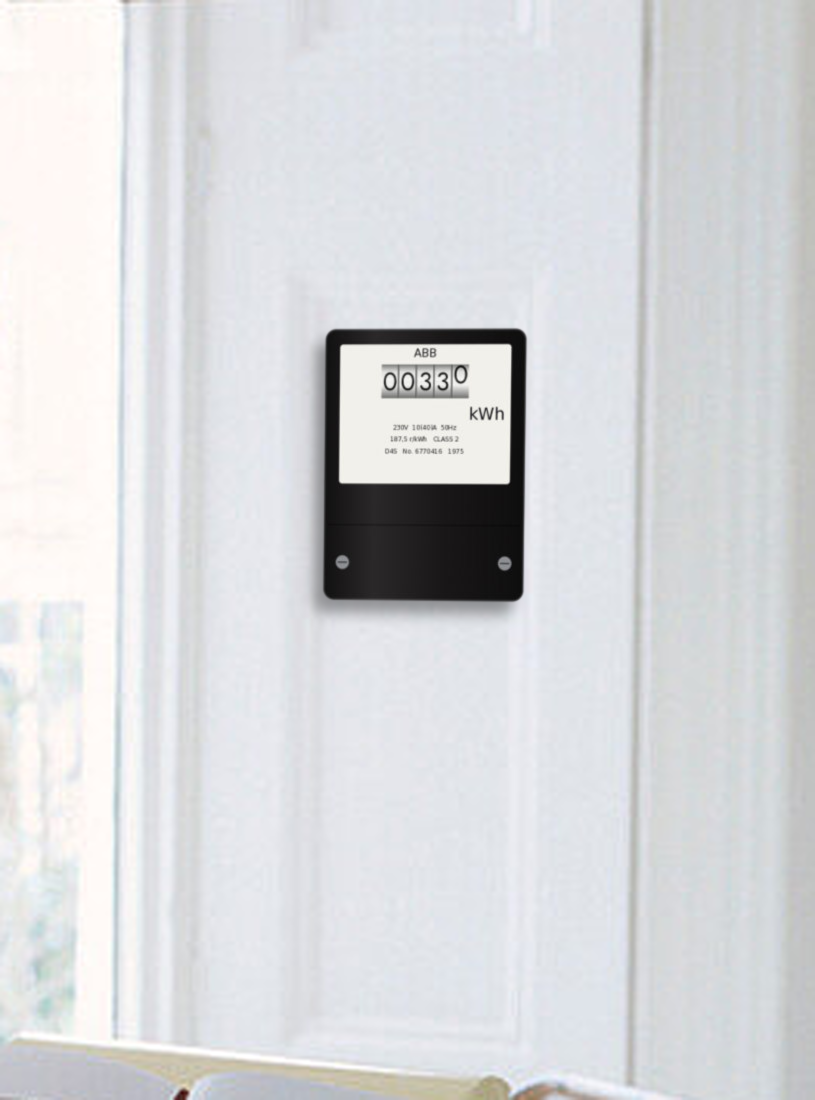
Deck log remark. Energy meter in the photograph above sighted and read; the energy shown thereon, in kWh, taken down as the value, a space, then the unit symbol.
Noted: 330 kWh
